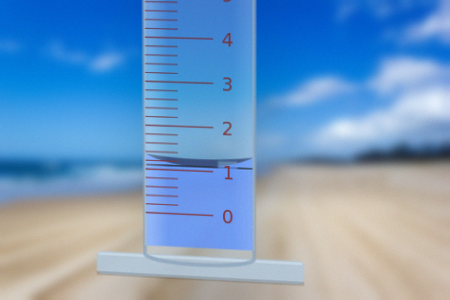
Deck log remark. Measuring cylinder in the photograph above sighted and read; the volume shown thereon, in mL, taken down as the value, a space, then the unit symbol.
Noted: 1.1 mL
